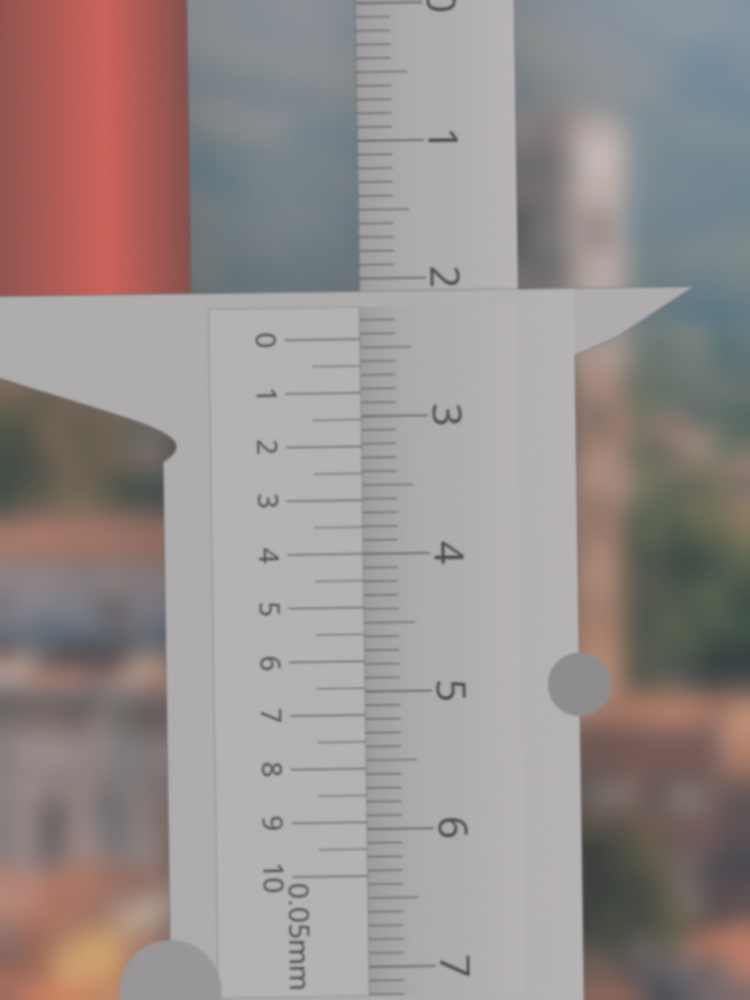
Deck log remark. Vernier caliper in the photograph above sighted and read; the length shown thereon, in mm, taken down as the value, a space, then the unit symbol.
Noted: 24.4 mm
